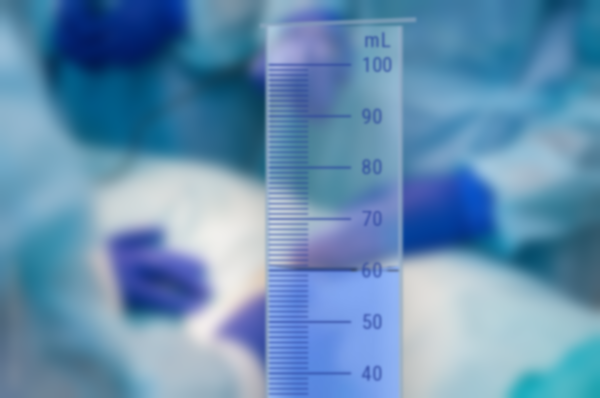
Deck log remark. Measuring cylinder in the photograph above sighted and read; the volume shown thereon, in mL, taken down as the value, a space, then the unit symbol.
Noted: 60 mL
